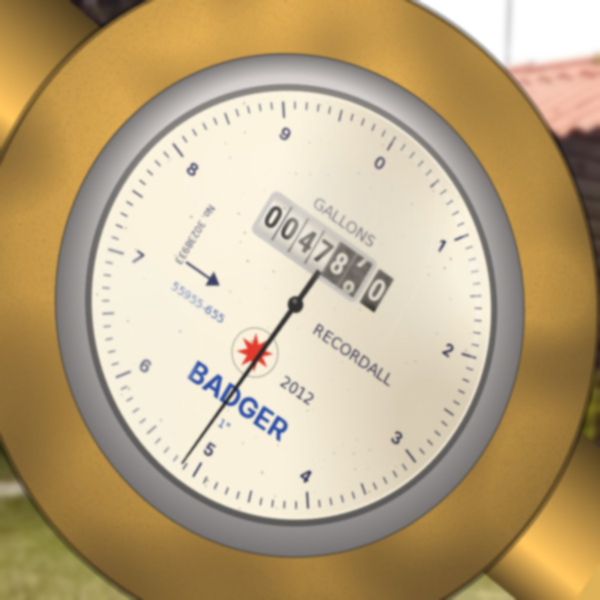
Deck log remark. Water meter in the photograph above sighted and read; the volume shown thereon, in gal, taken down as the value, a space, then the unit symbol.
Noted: 47875.1 gal
